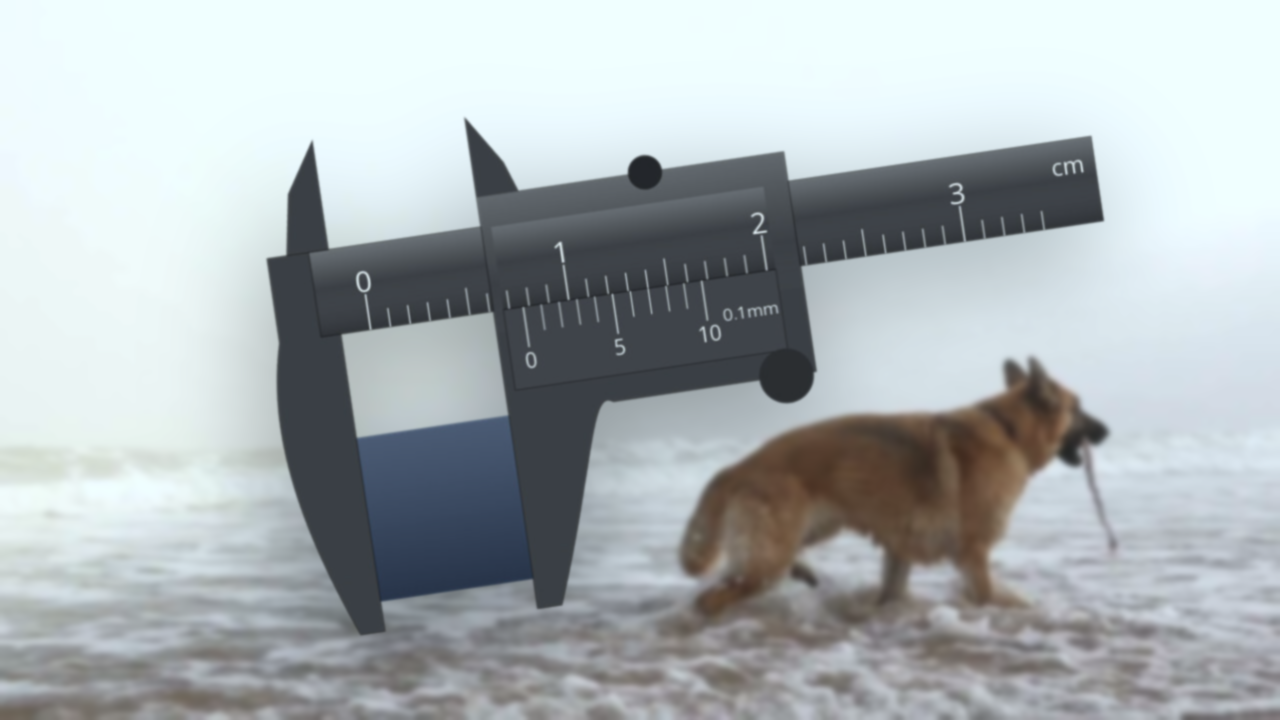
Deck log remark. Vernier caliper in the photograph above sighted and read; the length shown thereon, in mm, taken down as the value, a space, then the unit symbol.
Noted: 7.7 mm
